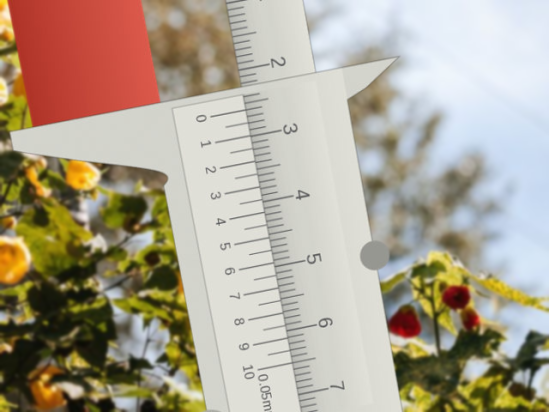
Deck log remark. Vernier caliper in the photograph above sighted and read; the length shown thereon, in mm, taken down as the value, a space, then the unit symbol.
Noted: 26.0 mm
